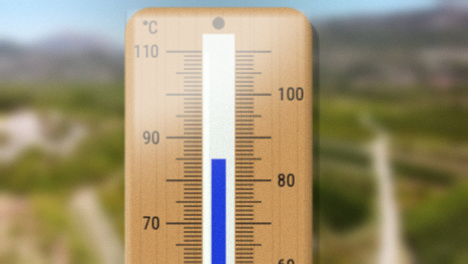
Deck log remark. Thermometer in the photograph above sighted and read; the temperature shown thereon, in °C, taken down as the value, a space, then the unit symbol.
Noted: 85 °C
